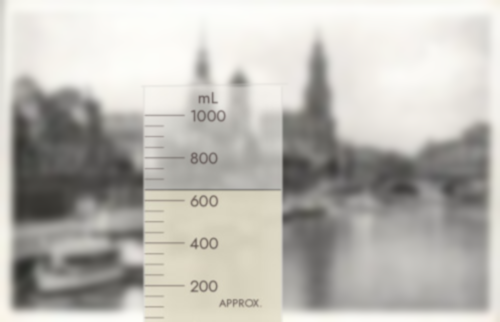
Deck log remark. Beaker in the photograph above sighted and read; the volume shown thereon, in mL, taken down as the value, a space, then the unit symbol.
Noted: 650 mL
